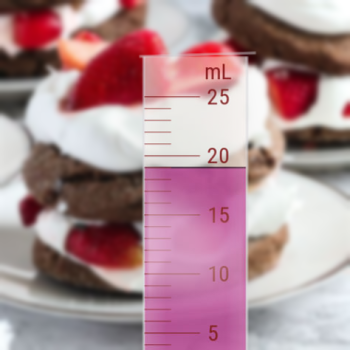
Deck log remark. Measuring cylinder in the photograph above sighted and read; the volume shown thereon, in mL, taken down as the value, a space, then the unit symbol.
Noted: 19 mL
